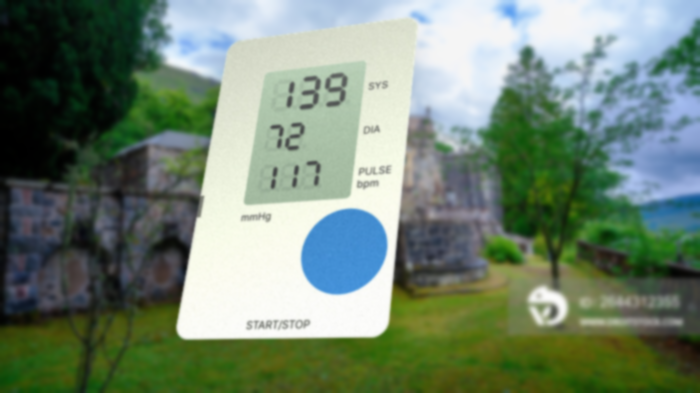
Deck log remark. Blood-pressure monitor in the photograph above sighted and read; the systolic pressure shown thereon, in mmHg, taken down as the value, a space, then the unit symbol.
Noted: 139 mmHg
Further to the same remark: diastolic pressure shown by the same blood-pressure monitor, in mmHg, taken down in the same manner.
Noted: 72 mmHg
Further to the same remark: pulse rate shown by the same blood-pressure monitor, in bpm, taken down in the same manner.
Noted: 117 bpm
